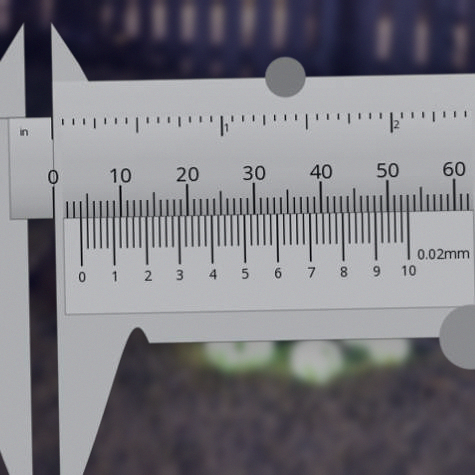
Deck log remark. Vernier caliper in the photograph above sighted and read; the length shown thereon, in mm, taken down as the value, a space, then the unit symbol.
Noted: 4.0 mm
